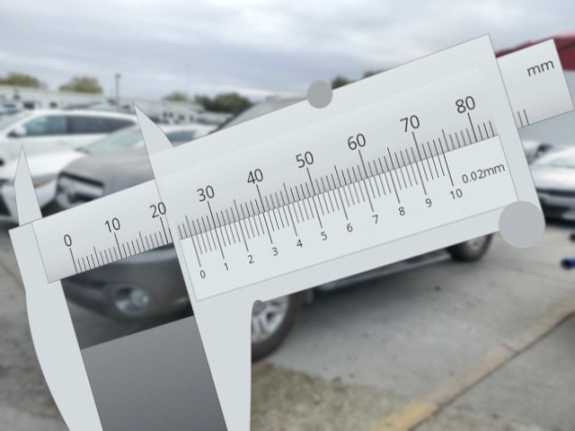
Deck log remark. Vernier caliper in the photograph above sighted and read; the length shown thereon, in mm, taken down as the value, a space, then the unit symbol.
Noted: 25.0 mm
